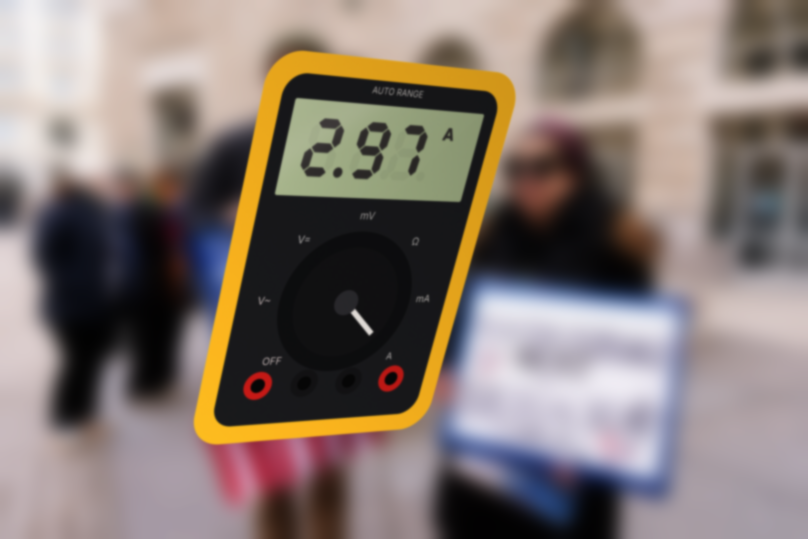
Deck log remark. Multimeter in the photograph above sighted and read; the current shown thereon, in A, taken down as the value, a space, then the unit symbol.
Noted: 2.97 A
